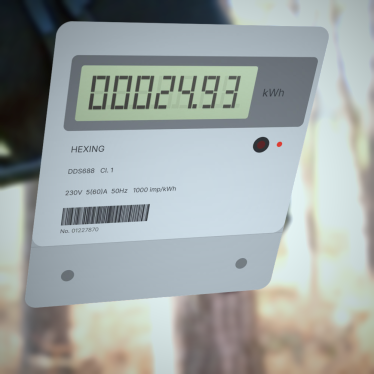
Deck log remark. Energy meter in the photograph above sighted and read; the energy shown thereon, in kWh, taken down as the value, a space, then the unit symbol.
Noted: 24.93 kWh
